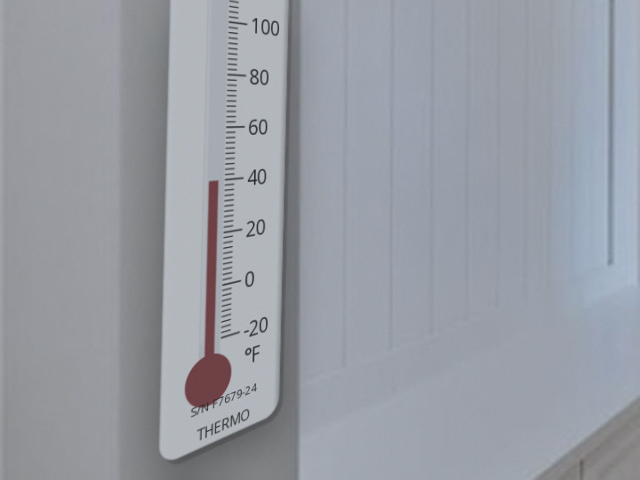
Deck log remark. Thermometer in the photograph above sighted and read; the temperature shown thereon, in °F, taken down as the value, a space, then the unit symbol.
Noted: 40 °F
